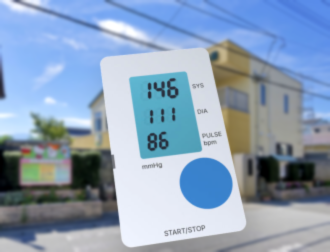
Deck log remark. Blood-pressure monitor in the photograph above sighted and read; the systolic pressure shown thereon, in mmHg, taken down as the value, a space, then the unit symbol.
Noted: 146 mmHg
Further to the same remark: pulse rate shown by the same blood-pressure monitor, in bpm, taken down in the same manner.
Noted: 86 bpm
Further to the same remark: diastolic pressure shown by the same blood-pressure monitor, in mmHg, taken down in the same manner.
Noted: 111 mmHg
